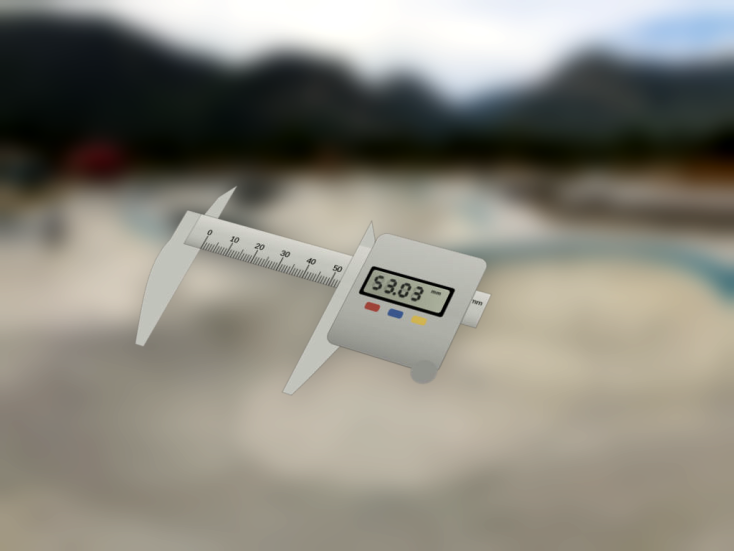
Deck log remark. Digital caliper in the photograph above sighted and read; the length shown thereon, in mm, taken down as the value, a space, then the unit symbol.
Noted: 53.03 mm
